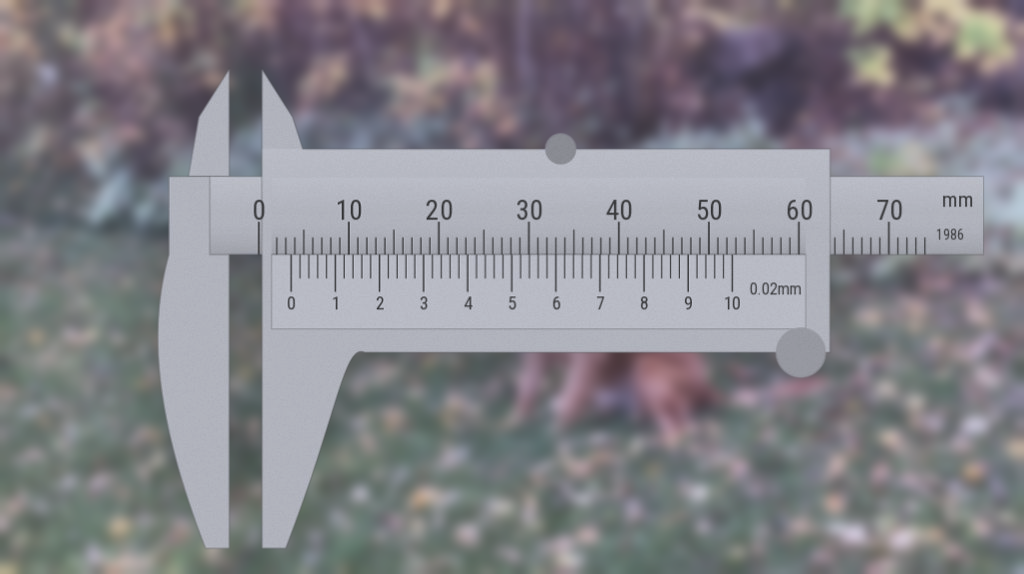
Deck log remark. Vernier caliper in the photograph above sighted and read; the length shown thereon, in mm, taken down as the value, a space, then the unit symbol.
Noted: 3.6 mm
